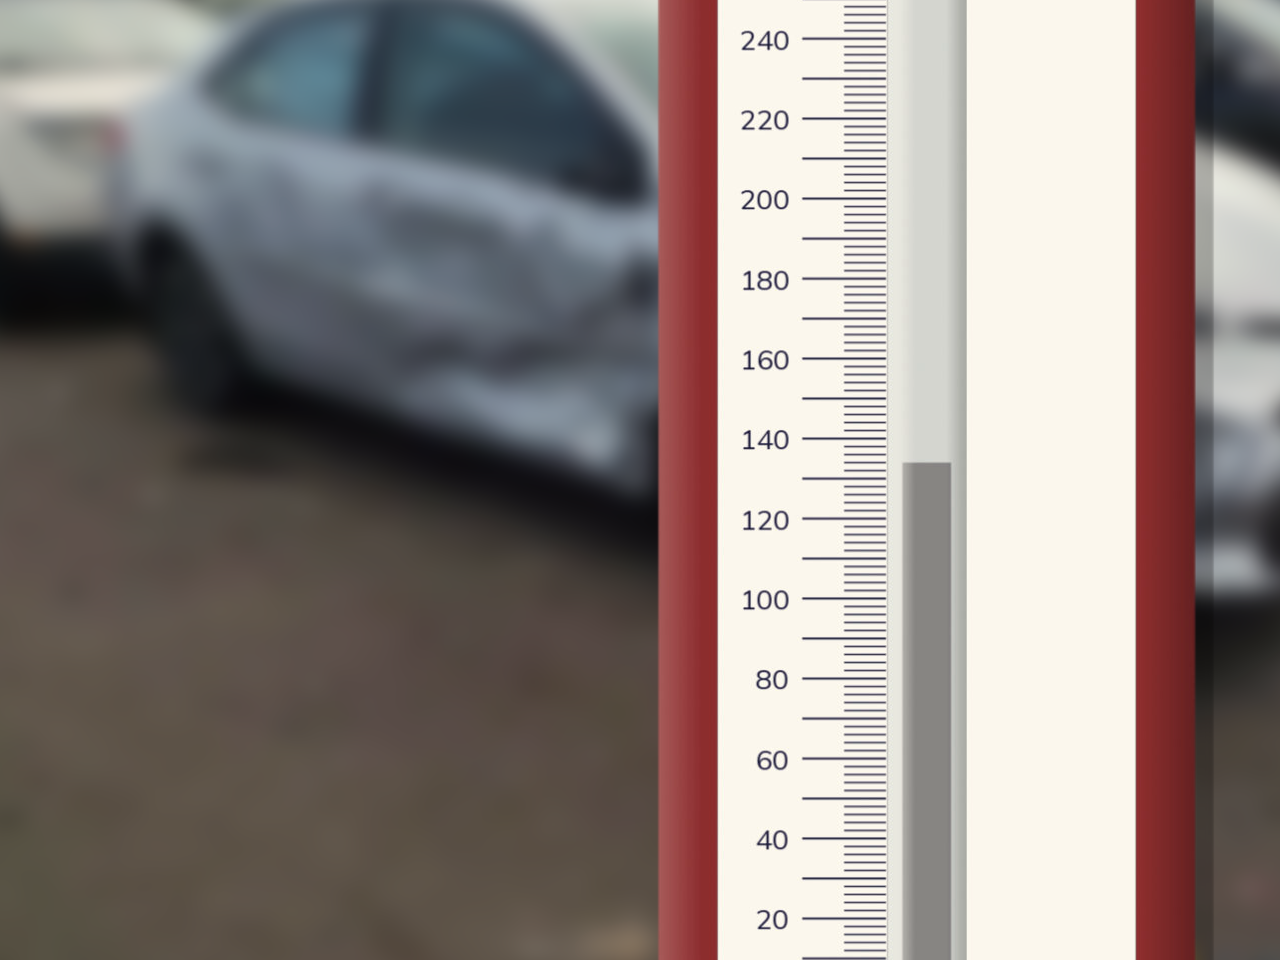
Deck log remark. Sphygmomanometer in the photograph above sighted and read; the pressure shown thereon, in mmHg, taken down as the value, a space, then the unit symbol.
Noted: 134 mmHg
